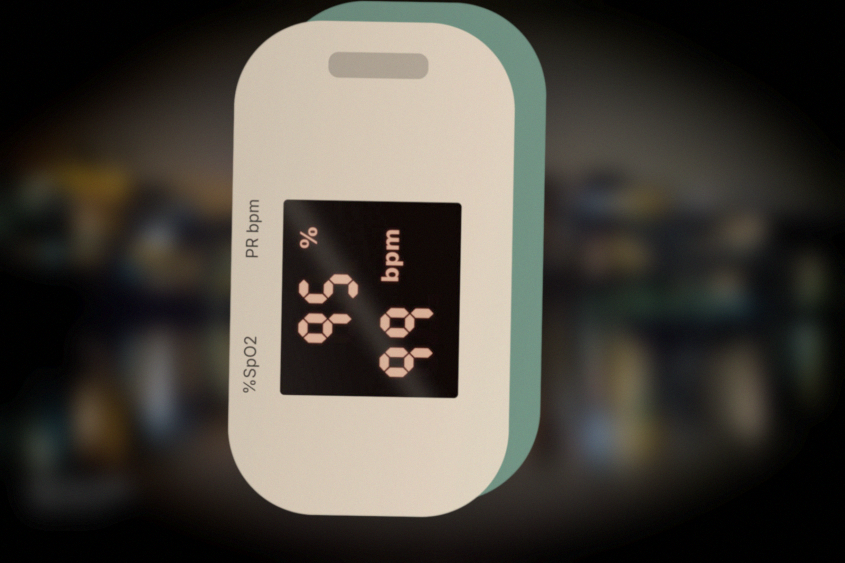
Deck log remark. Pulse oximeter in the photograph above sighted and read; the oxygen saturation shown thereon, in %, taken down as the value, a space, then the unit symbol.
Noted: 95 %
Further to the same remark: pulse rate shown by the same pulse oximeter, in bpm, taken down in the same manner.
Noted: 99 bpm
